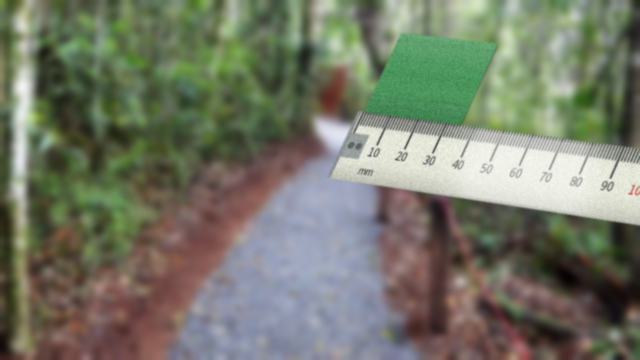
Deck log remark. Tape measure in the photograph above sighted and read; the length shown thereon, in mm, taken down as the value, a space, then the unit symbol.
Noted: 35 mm
